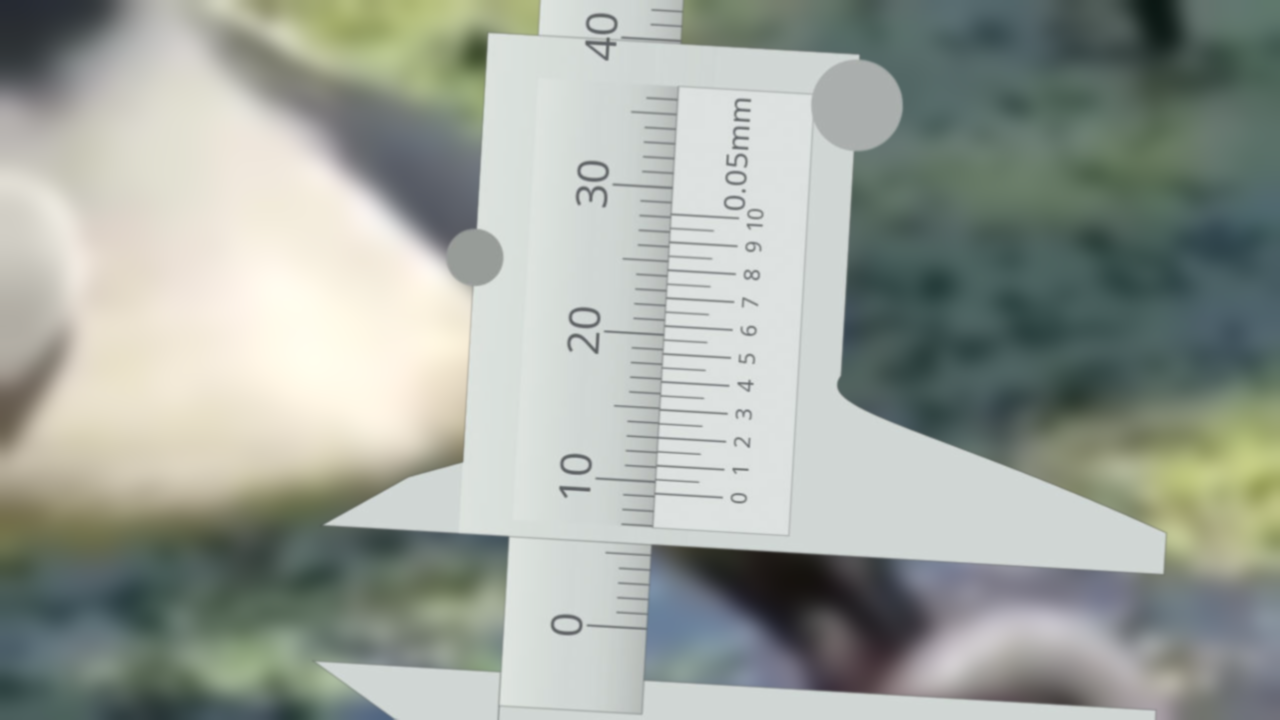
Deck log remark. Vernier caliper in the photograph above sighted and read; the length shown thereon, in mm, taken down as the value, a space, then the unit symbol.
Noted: 9.2 mm
